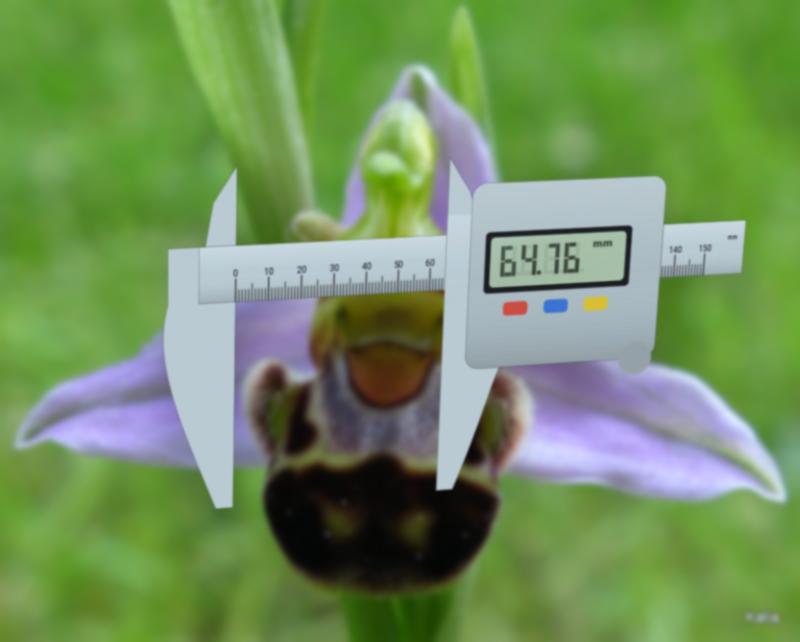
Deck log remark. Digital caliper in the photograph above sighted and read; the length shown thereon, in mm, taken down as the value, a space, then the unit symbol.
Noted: 64.76 mm
